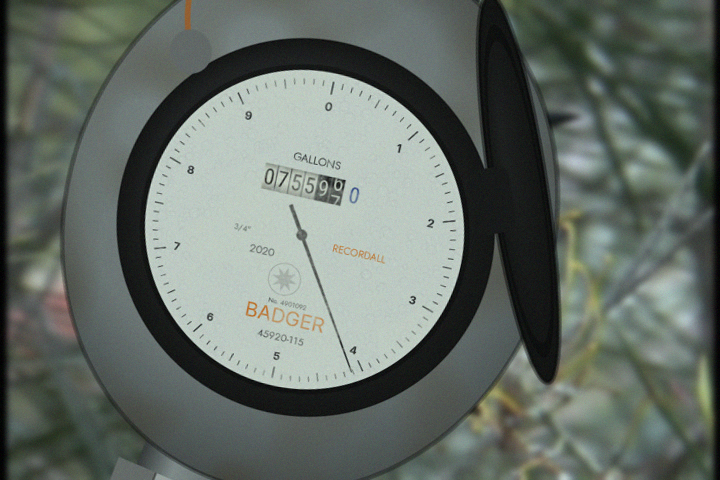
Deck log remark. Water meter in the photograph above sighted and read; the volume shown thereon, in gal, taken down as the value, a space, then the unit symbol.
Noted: 755964.1 gal
